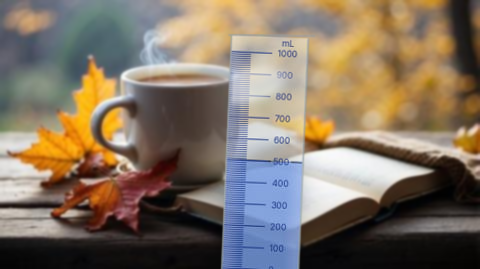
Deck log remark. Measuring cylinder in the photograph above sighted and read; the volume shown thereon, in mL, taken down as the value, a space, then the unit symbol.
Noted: 500 mL
